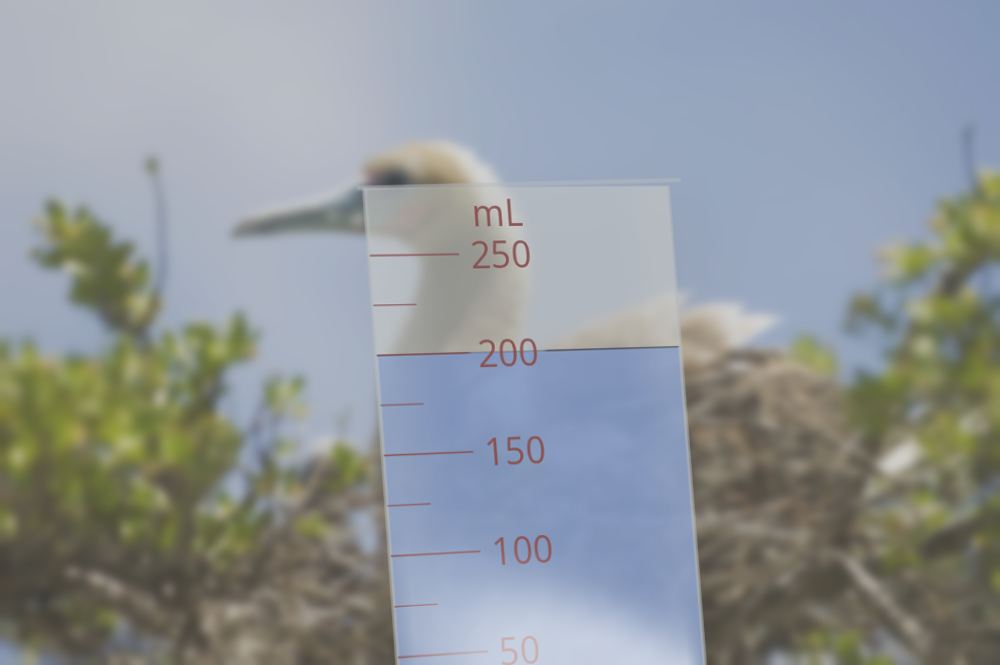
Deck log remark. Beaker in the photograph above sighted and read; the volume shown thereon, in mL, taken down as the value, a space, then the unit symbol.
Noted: 200 mL
